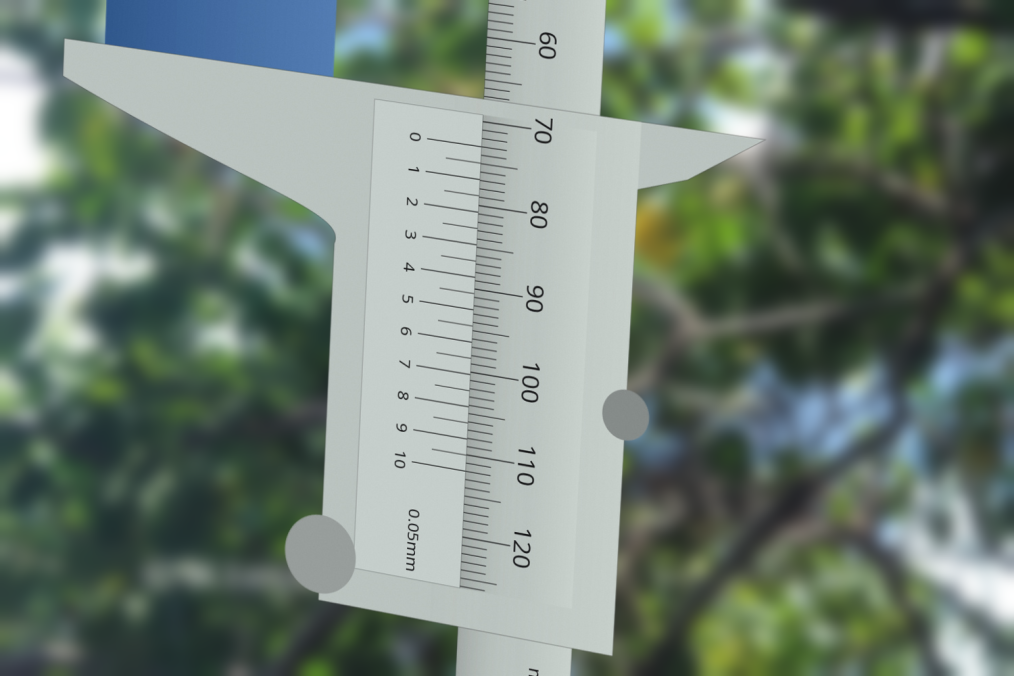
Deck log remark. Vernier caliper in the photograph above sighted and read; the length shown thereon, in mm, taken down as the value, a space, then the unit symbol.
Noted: 73.0 mm
